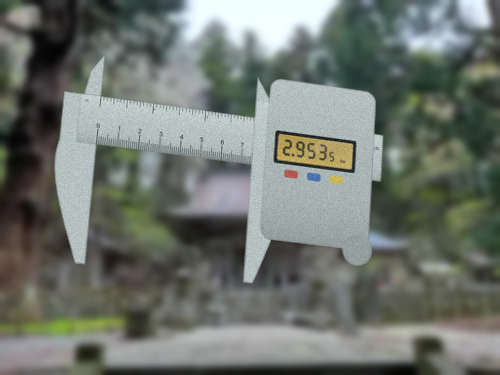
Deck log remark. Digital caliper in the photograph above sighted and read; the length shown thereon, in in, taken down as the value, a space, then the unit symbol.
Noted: 2.9535 in
